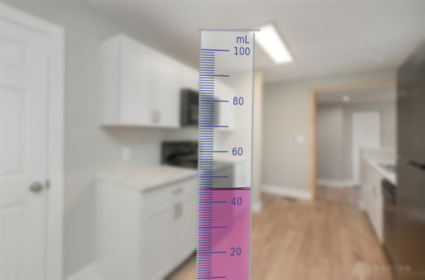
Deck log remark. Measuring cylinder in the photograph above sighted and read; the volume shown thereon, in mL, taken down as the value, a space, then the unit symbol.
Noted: 45 mL
